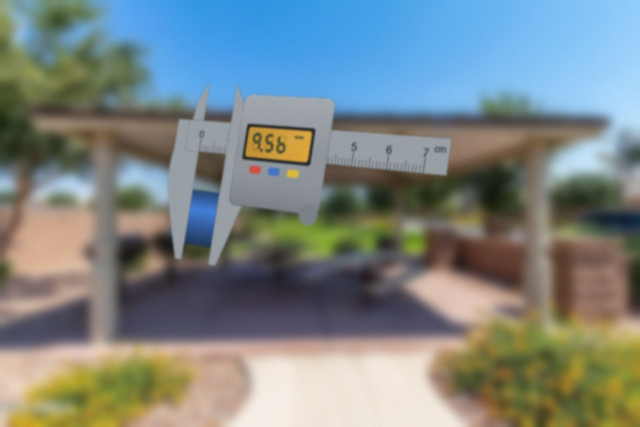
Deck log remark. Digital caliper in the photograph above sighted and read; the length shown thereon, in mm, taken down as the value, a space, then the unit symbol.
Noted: 9.56 mm
